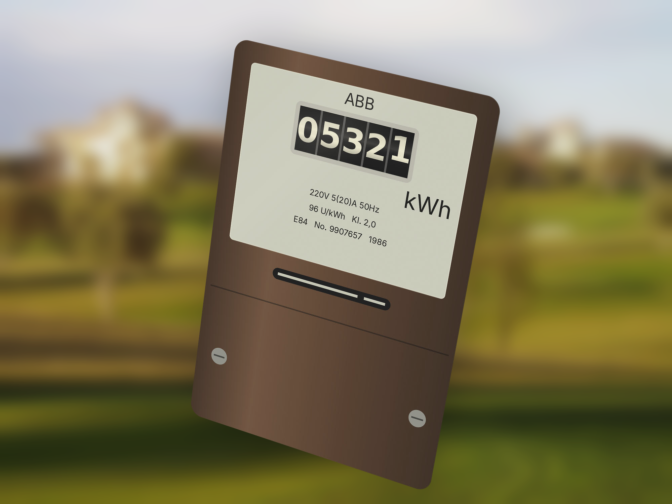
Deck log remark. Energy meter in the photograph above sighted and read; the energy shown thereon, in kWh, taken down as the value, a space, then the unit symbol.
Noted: 5321 kWh
